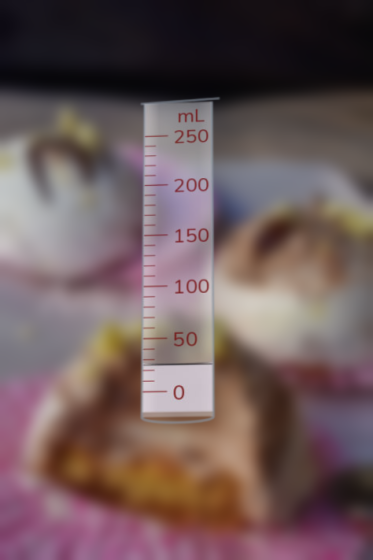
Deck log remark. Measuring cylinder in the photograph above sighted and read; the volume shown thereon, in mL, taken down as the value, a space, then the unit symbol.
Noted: 25 mL
